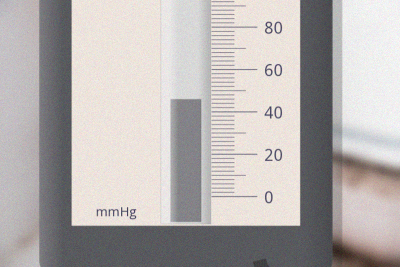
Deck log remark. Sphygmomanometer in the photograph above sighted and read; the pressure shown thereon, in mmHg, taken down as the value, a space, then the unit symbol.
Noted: 46 mmHg
